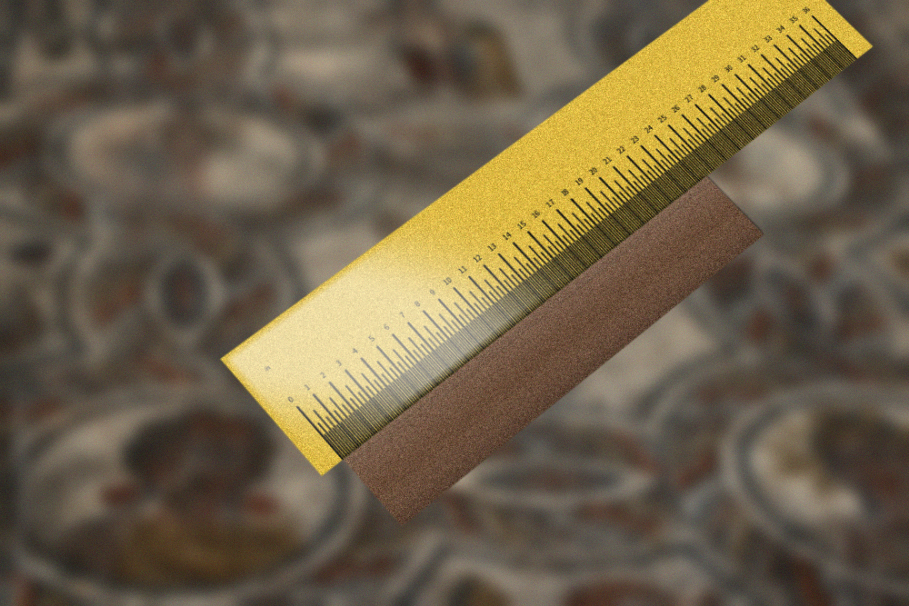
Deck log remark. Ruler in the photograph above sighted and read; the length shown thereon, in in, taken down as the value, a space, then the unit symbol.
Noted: 24.5 in
